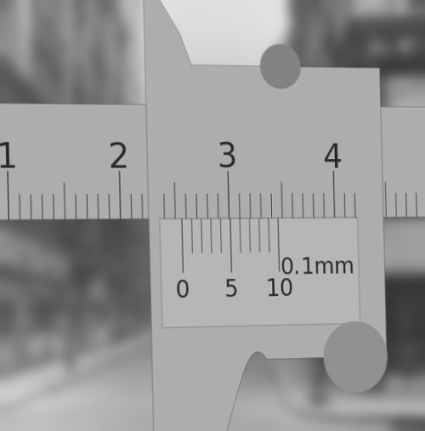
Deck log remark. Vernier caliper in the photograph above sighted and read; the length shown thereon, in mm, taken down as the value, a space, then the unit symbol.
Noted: 25.6 mm
